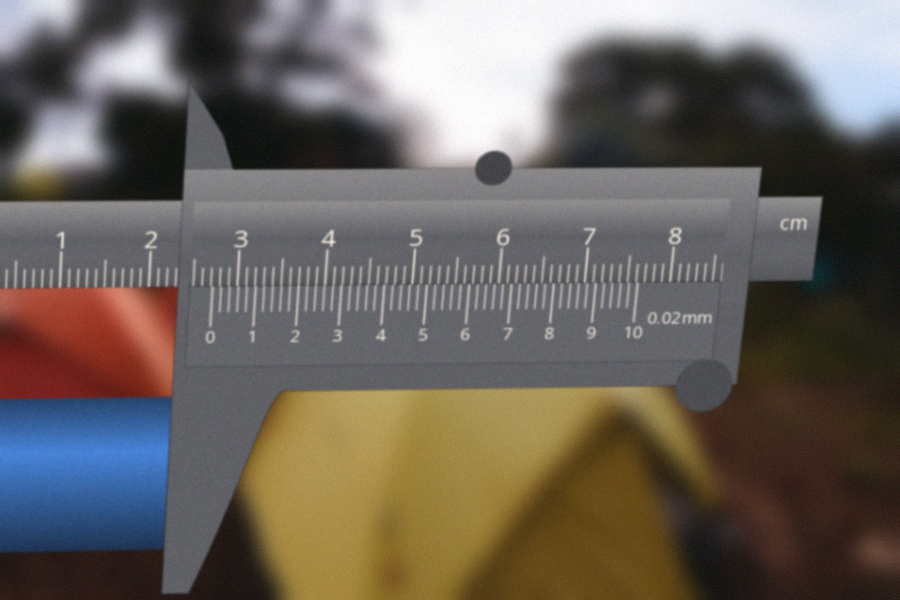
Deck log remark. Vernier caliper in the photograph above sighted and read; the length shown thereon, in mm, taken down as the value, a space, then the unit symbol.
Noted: 27.2 mm
